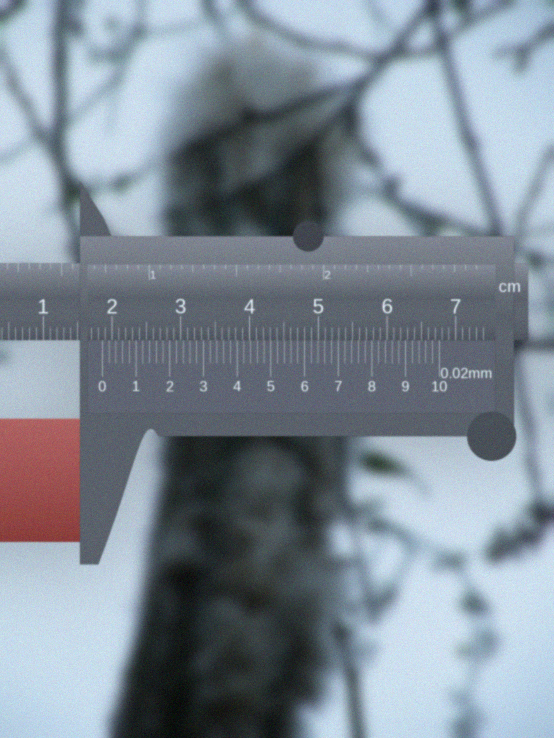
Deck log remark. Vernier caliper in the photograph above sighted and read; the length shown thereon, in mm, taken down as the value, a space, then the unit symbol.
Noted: 18.6 mm
